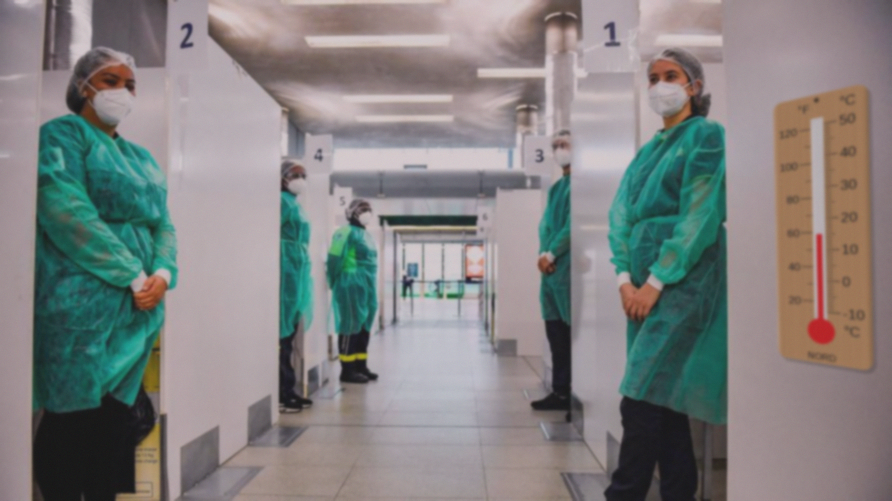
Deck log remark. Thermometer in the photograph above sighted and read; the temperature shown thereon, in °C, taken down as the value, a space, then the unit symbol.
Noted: 15 °C
